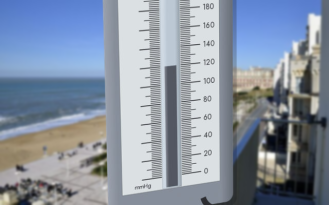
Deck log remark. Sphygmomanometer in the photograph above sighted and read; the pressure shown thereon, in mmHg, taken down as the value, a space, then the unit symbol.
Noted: 120 mmHg
